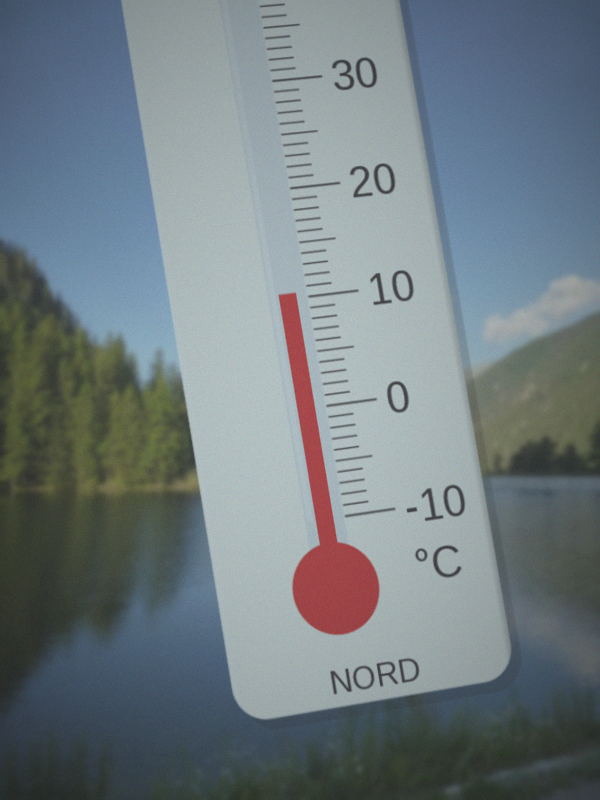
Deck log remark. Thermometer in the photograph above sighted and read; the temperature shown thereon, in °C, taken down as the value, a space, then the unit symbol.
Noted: 10.5 °C
